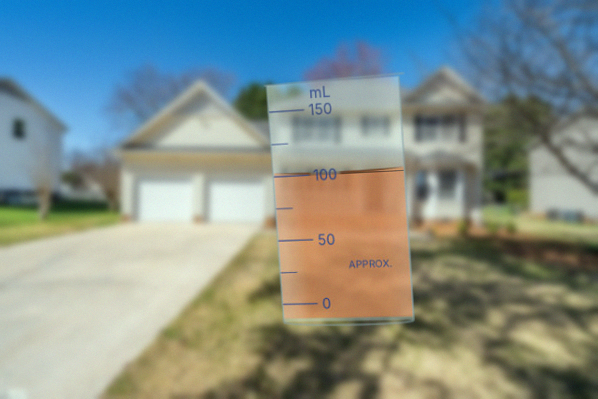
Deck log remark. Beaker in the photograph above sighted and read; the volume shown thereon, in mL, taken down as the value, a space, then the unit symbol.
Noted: 100 mL
